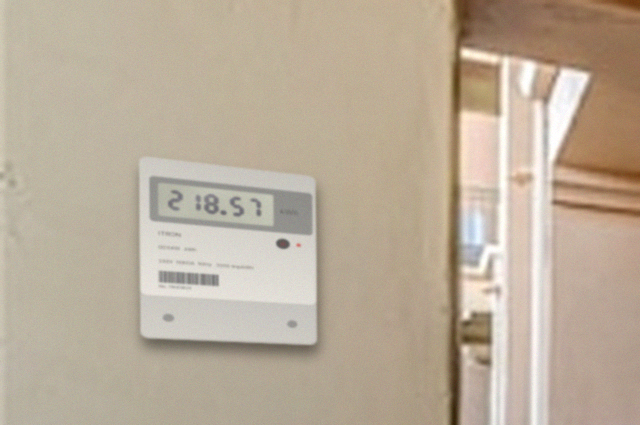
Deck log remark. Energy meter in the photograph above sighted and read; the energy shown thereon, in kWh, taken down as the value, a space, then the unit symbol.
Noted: 218.57 kWh
